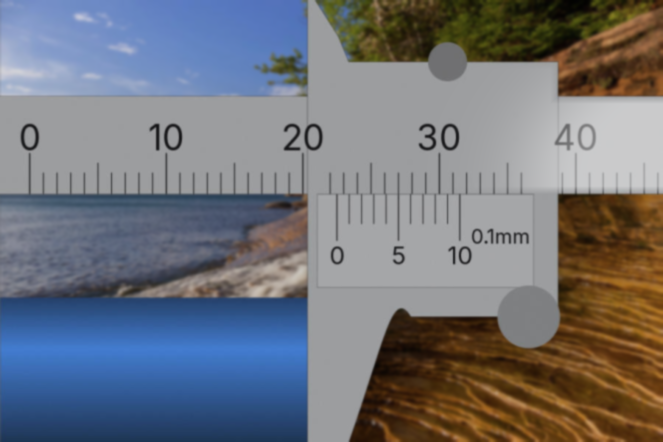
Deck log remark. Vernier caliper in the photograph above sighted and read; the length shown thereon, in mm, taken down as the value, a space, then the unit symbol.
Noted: 22.5 mm
